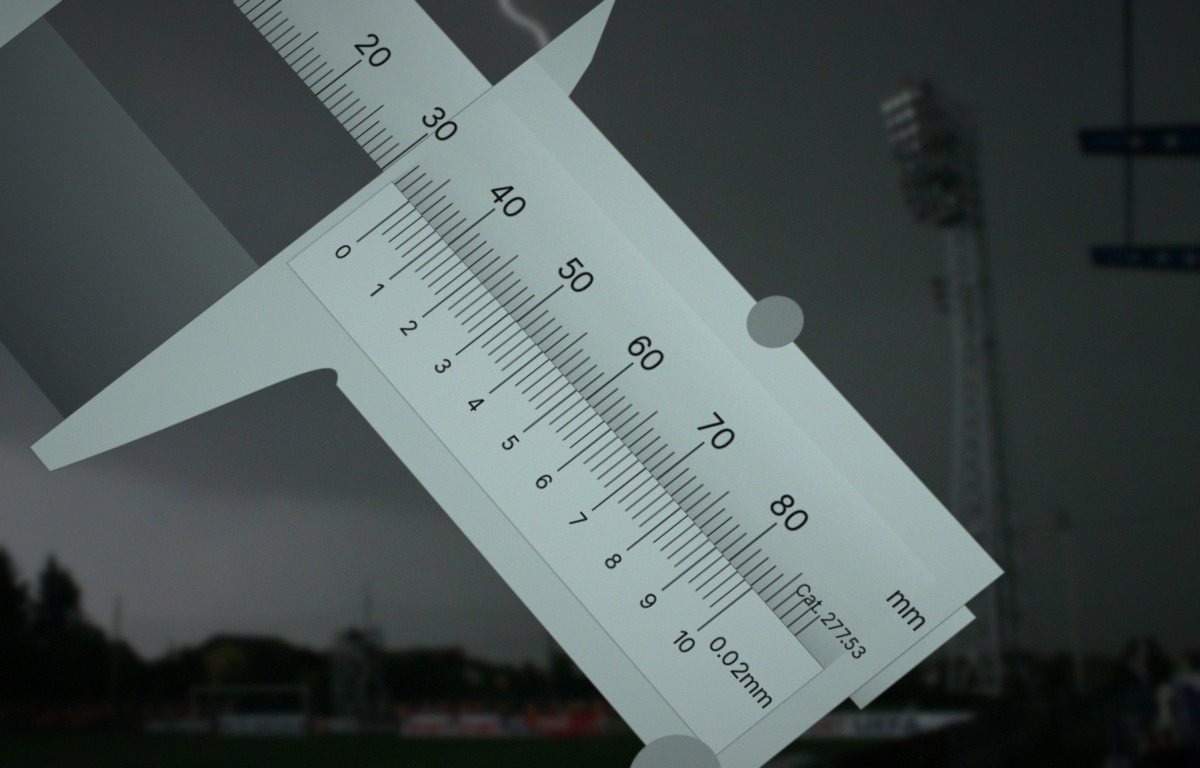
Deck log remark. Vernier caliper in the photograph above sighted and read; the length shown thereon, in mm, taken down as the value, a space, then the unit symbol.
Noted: 34.2 mm
